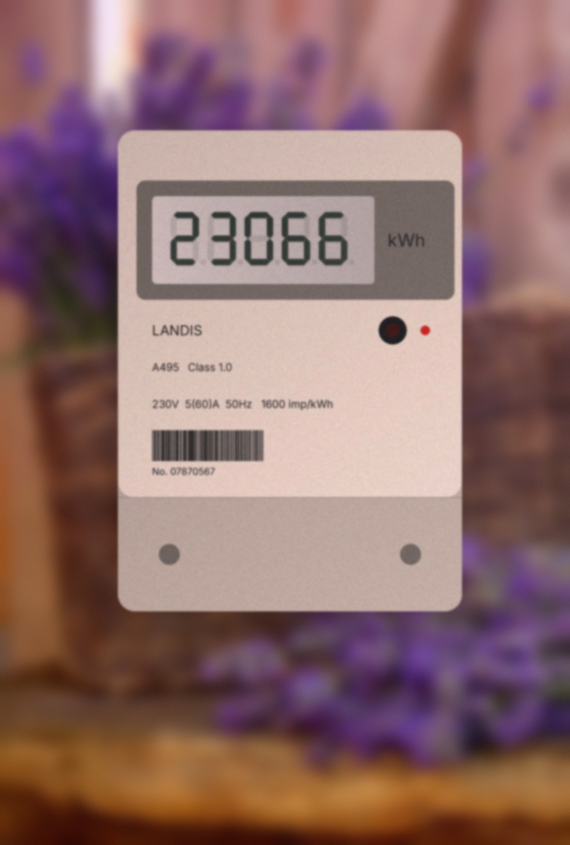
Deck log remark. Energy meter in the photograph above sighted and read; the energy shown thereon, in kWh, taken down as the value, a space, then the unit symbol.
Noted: 23066 kWh
